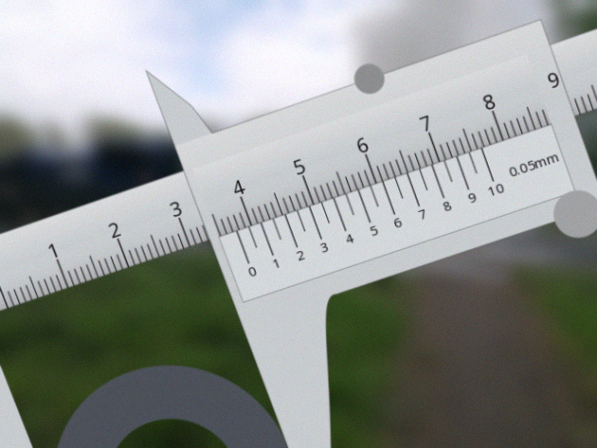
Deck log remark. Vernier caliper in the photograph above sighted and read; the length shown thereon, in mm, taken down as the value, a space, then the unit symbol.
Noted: 37.6 mm
